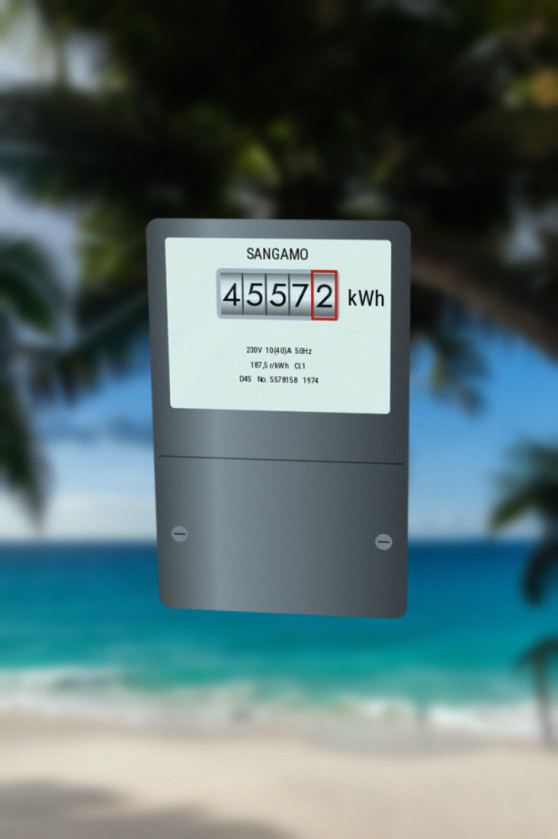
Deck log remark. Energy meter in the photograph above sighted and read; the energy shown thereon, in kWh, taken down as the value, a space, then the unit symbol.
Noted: 4557.2 kWh
